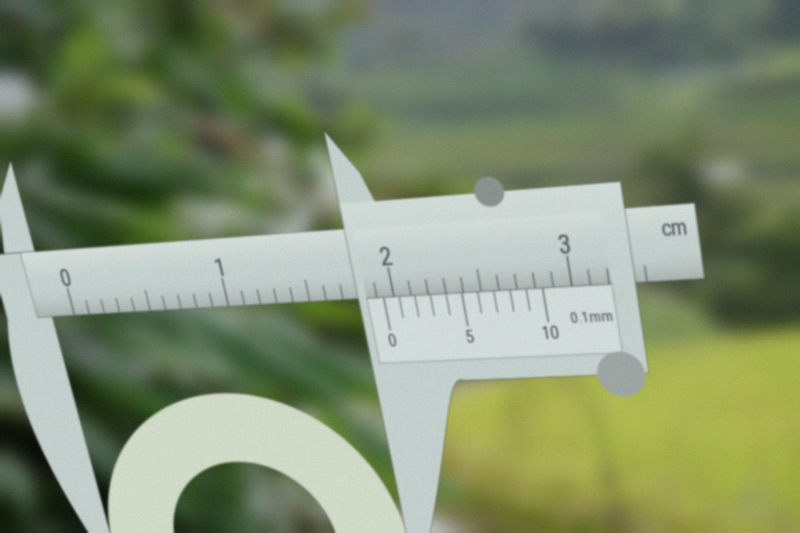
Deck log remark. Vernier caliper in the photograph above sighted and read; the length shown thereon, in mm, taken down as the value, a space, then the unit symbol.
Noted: 19.4 mm
